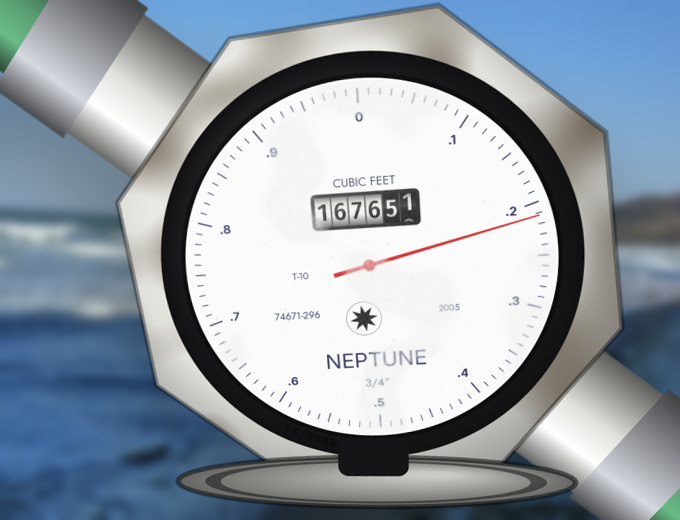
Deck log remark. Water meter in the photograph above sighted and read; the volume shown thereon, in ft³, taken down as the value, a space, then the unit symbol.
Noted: 167651.21 ft³
